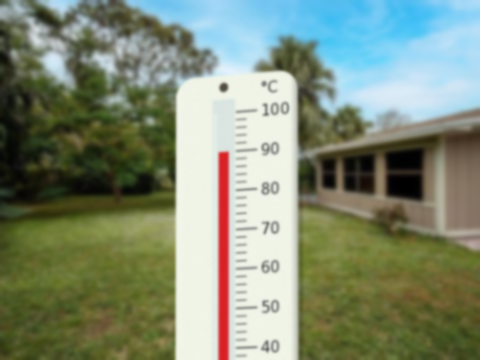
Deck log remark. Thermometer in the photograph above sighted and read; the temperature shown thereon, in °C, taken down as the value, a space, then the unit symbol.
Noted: 90 °C
